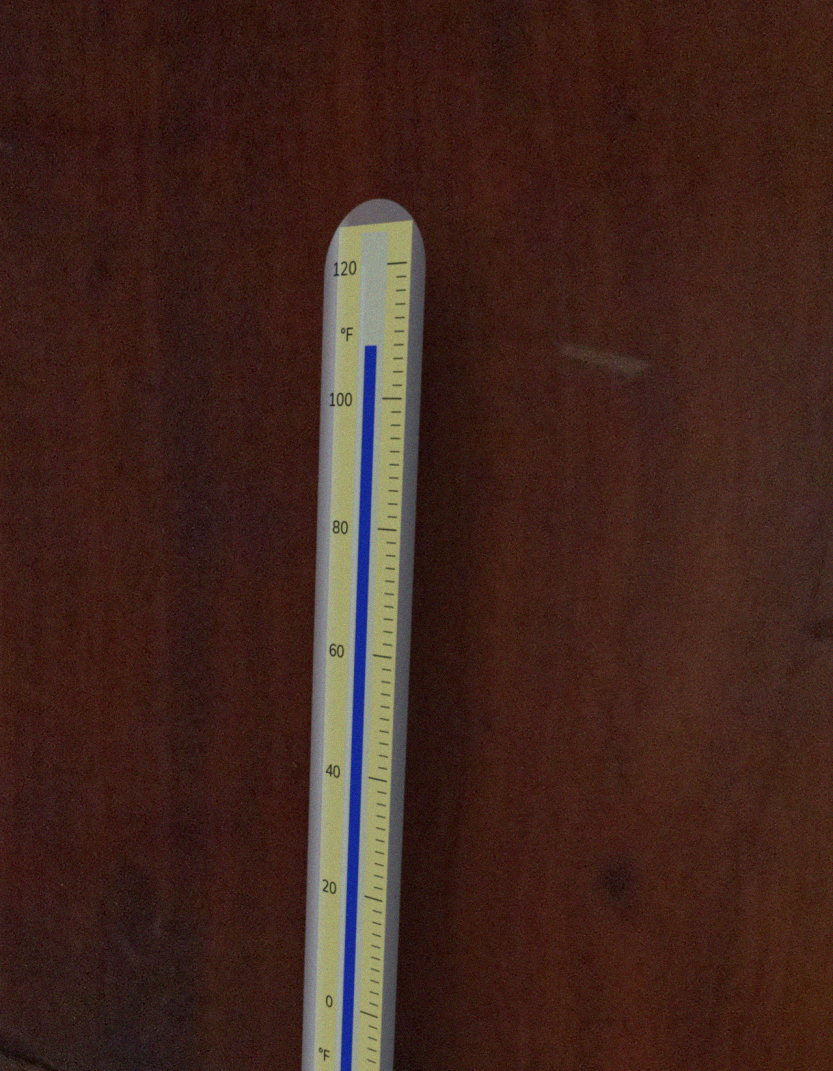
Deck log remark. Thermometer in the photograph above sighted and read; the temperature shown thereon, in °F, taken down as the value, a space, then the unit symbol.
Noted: 108 °F
